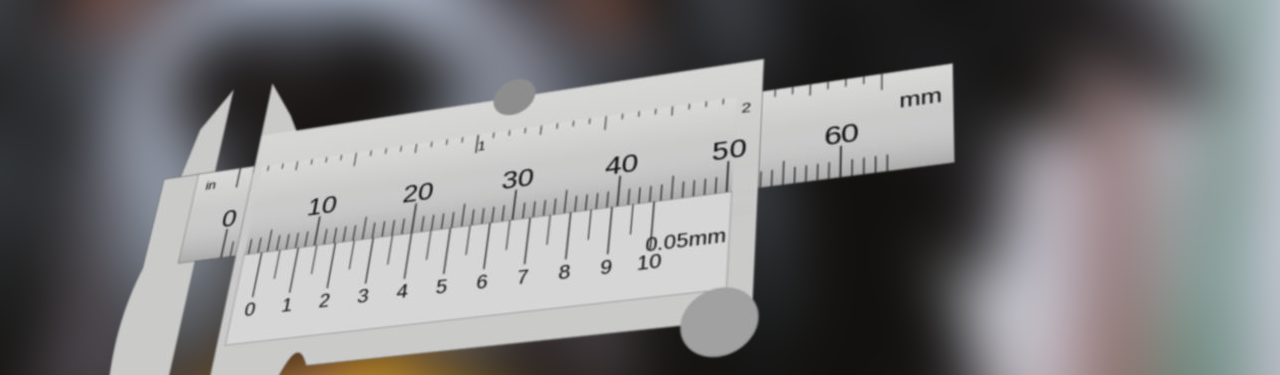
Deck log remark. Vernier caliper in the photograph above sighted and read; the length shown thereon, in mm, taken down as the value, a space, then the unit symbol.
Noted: 4.4 mm
